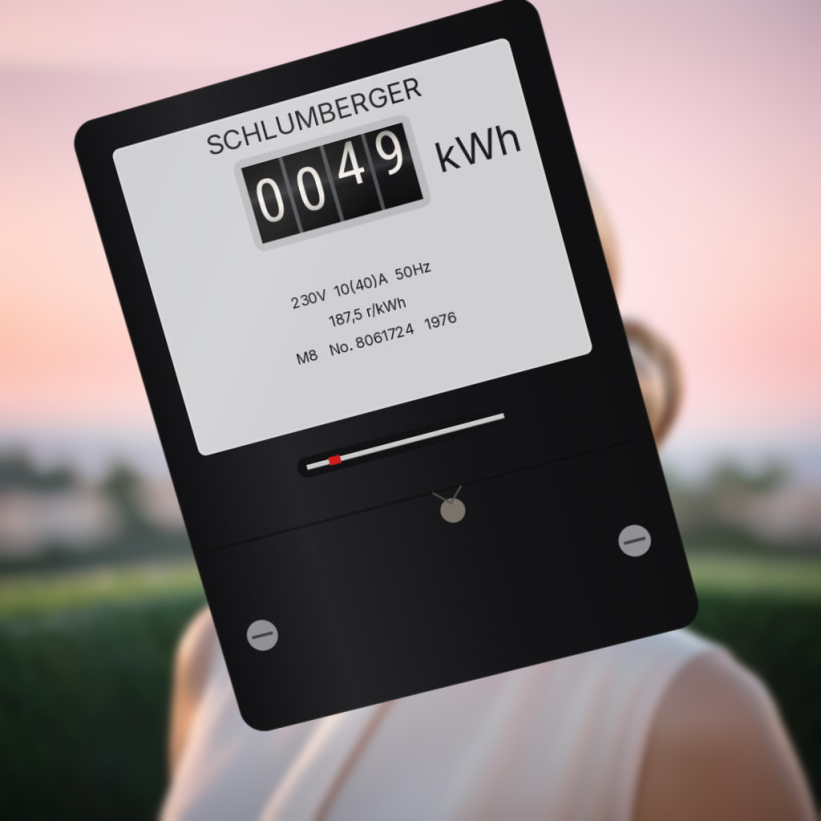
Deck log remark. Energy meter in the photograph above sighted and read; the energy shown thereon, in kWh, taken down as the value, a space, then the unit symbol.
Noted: 49 kWh
